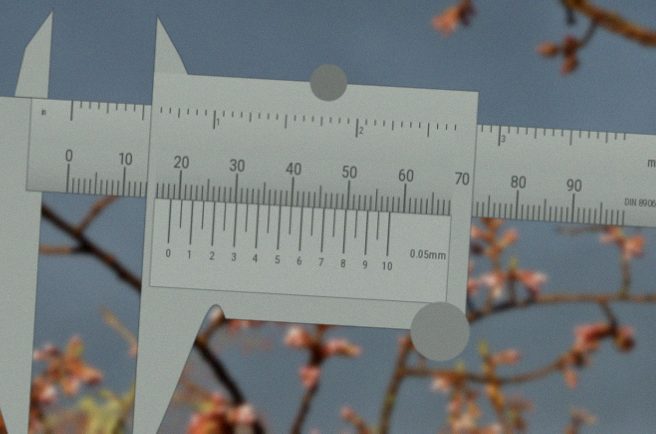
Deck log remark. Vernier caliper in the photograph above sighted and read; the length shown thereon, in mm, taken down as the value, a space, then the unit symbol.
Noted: 18.5 mm
